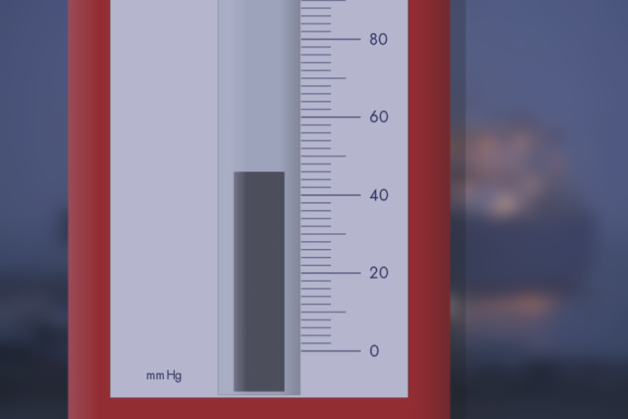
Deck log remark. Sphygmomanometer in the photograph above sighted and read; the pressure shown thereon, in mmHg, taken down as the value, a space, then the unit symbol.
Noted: 46 mmHg
